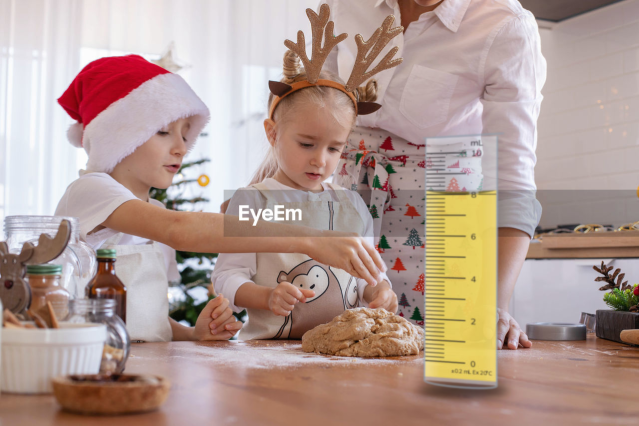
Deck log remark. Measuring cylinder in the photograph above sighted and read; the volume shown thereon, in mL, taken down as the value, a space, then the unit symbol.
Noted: 8 mL
